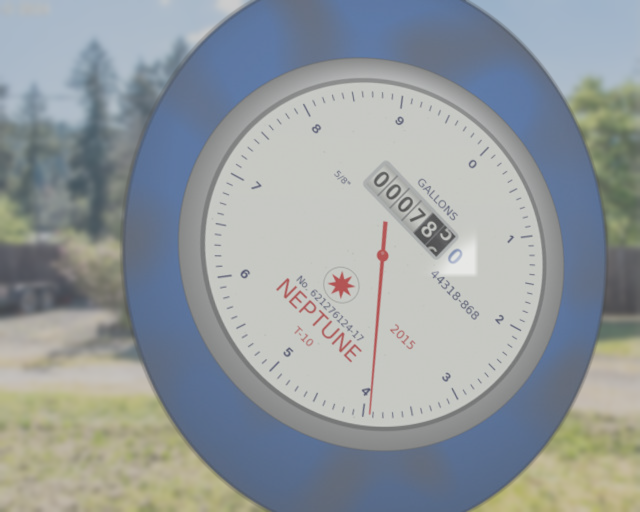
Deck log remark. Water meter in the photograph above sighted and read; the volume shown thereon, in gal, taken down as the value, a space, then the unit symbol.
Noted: 7853.9 gal
